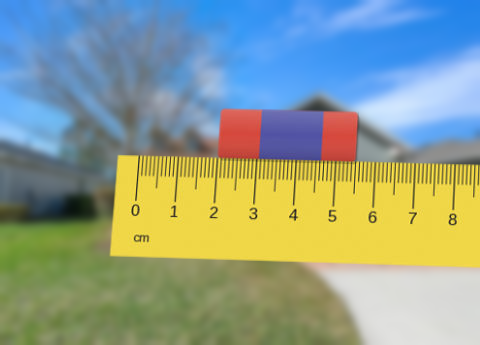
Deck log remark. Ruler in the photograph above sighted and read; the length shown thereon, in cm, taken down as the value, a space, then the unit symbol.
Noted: 3.5 cm
